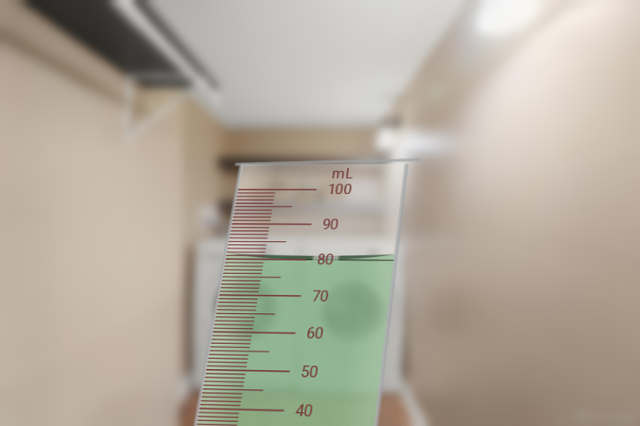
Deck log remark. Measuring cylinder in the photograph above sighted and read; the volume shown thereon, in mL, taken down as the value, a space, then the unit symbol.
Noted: 80 mL
